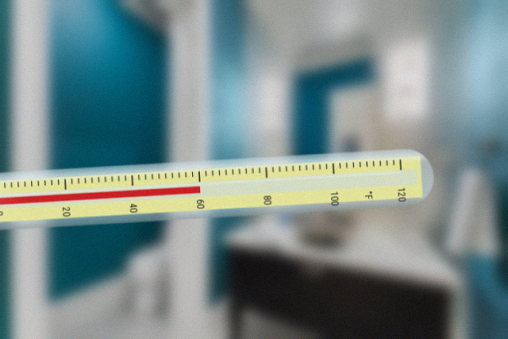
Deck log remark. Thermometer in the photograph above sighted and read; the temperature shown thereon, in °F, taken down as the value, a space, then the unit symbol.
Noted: 60 °F
